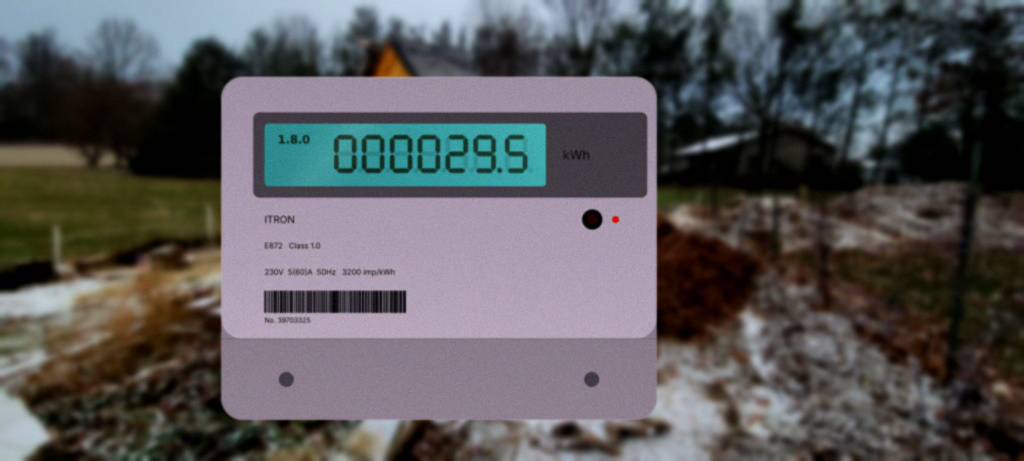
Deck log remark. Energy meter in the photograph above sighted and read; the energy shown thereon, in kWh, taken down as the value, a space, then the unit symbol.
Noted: 29.5 kWh
